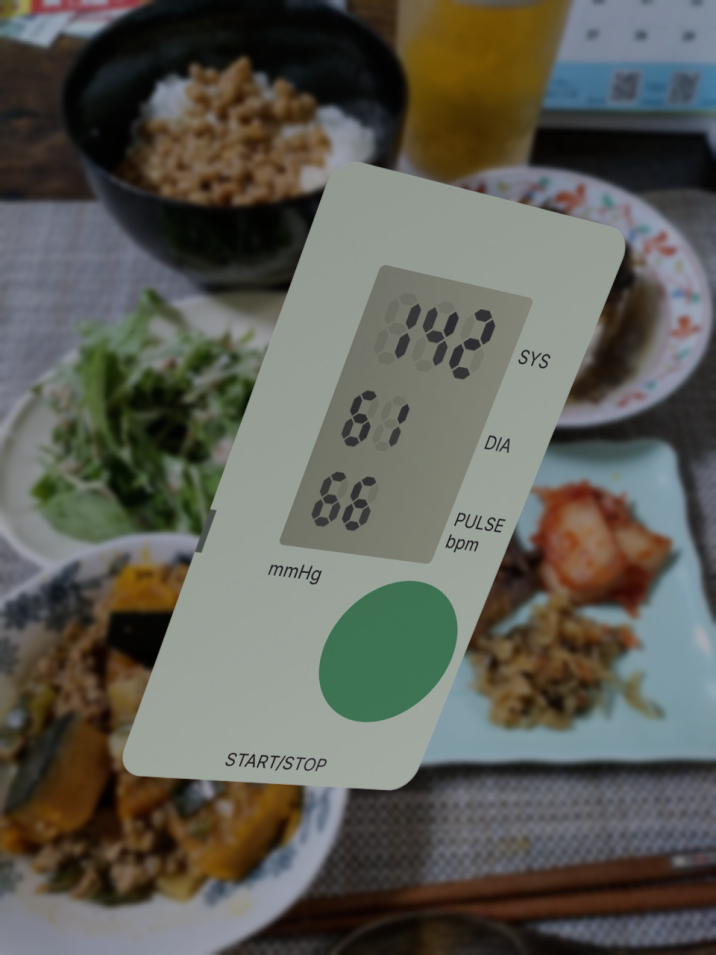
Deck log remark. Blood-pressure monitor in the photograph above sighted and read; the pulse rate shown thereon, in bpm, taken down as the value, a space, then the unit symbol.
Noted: 66 bpm
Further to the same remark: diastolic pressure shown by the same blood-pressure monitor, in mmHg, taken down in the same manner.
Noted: 61 mmHg
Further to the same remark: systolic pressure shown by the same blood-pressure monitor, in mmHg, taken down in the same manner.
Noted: 142 mmHg
